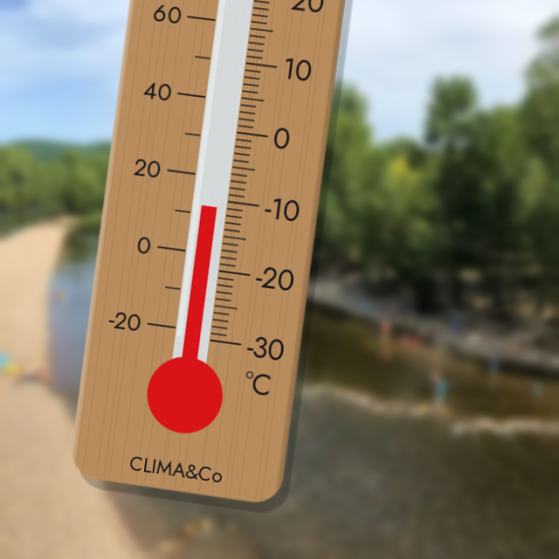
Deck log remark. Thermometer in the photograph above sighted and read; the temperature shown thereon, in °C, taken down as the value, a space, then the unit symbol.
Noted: -11 °C
